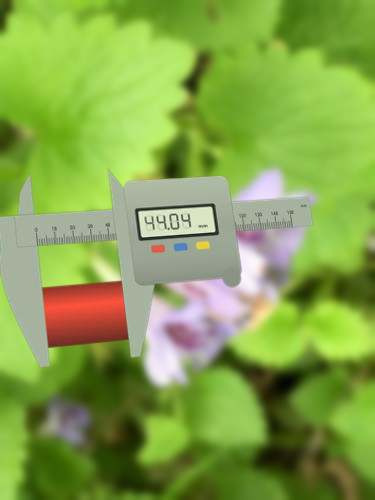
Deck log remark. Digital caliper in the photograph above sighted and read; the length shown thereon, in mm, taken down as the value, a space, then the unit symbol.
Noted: 44.04 mm
